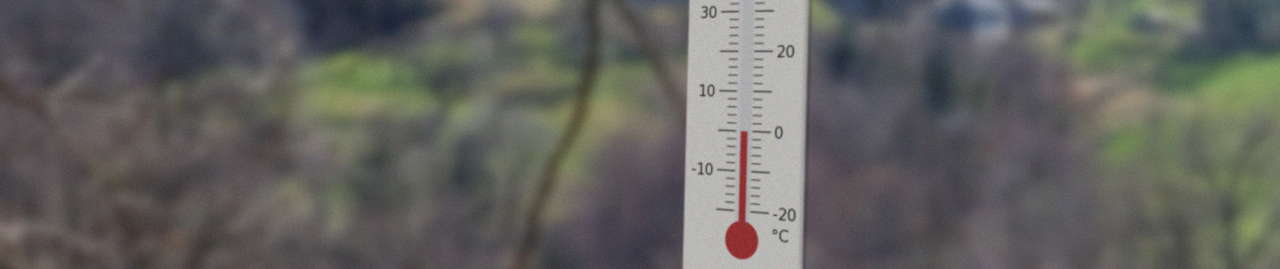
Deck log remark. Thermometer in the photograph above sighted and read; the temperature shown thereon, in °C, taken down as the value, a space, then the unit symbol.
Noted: 0 °C
